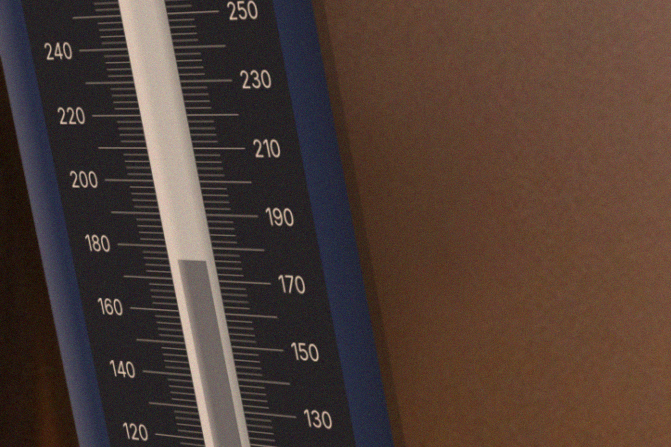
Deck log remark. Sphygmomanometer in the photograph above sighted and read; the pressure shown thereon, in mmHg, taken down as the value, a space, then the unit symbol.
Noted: 176 mmHg
